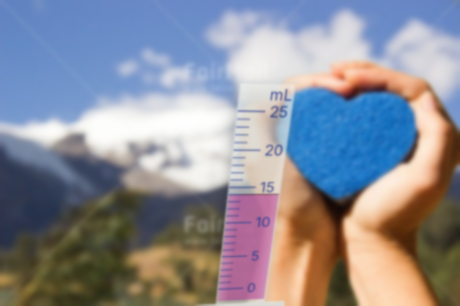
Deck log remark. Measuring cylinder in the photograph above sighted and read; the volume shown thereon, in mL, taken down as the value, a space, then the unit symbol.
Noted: 14 mL
